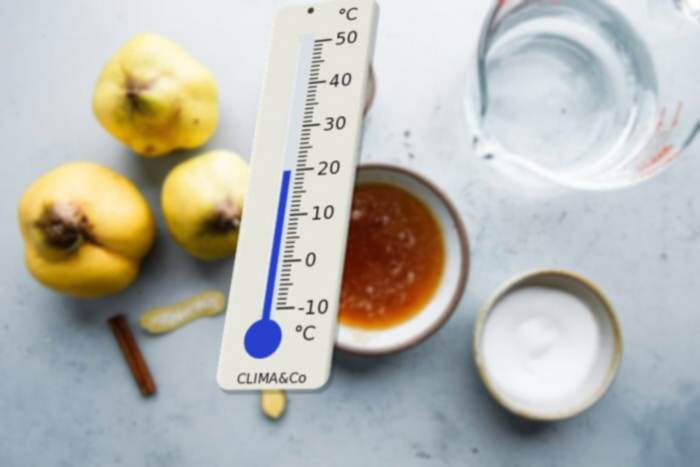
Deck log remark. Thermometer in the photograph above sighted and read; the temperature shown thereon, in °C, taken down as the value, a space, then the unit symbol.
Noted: 20 °C
